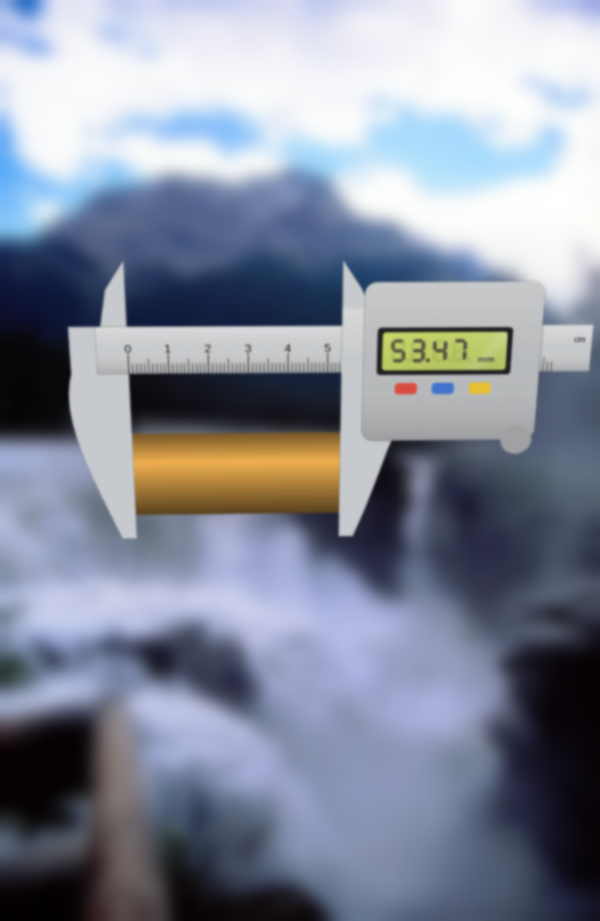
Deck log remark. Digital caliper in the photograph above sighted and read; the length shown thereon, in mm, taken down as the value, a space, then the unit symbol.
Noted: 53.47 mm
